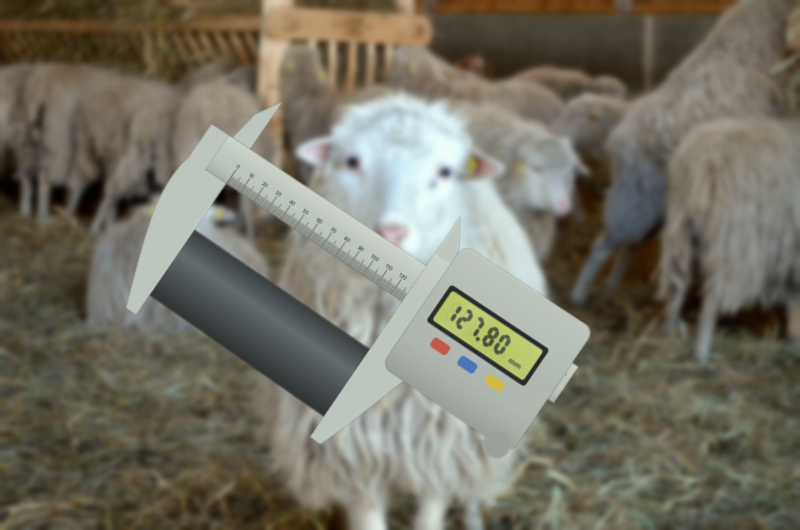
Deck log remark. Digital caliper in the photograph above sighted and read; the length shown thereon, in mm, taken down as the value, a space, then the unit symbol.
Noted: 127.80 mm
